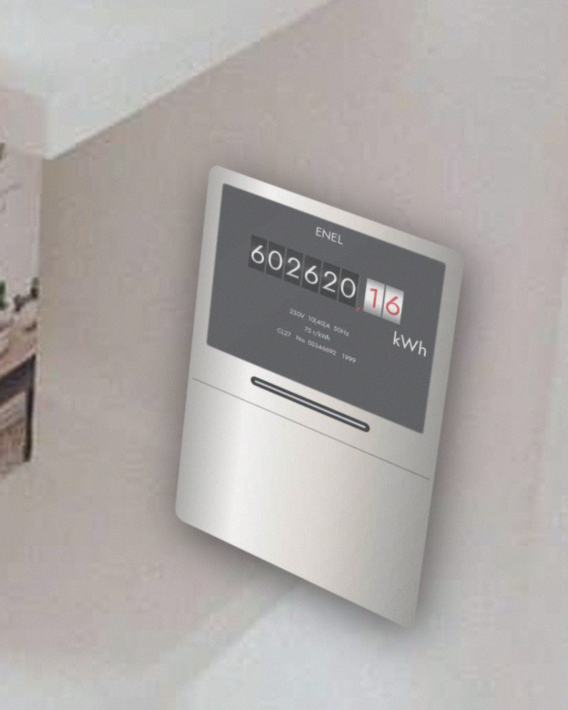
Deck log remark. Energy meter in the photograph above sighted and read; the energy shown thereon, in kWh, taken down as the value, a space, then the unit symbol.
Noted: 602620.16 kWh
